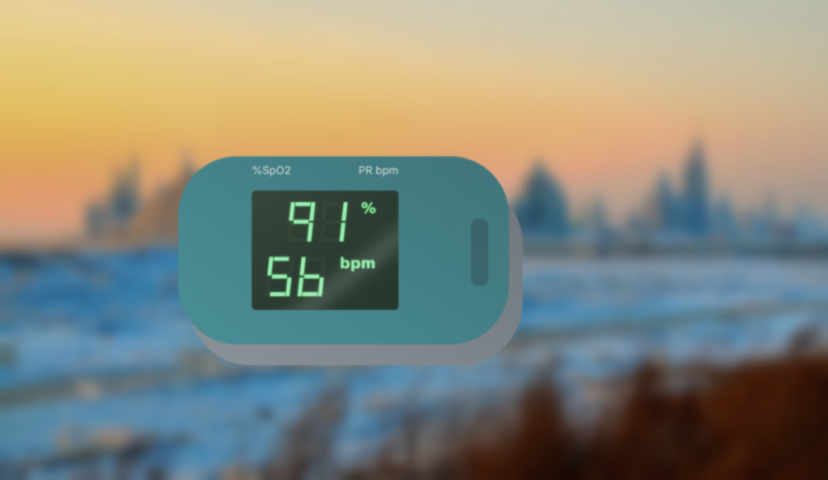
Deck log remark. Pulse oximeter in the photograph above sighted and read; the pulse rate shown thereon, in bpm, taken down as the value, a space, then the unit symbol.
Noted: 56 bpm
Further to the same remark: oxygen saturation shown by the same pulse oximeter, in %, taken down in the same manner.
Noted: 91 %
